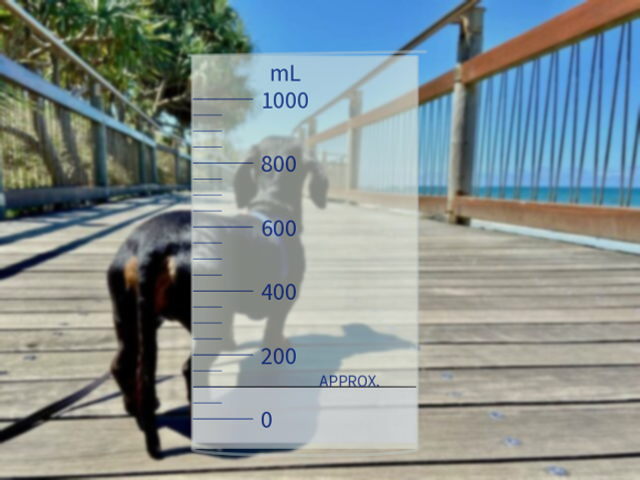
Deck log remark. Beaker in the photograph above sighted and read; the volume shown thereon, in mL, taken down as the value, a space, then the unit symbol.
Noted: 100 mL
